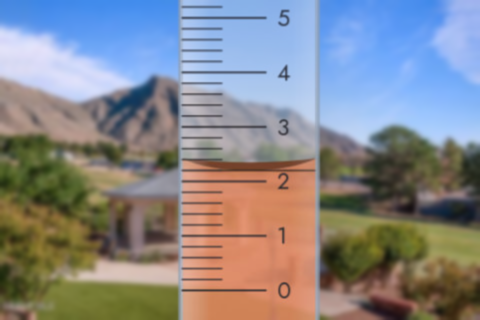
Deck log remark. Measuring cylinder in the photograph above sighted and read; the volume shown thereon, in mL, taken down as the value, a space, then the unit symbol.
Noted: 2.2 mL
